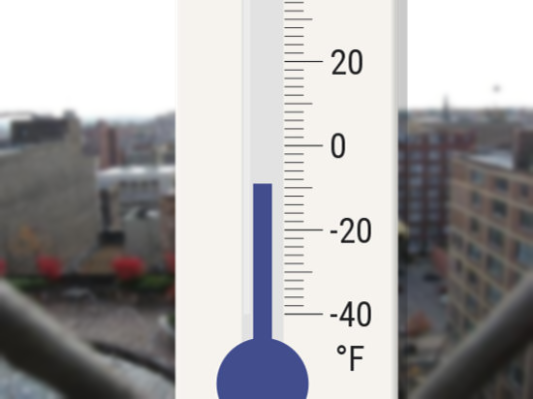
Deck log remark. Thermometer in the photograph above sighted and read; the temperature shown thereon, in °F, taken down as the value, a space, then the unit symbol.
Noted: -9 °F
